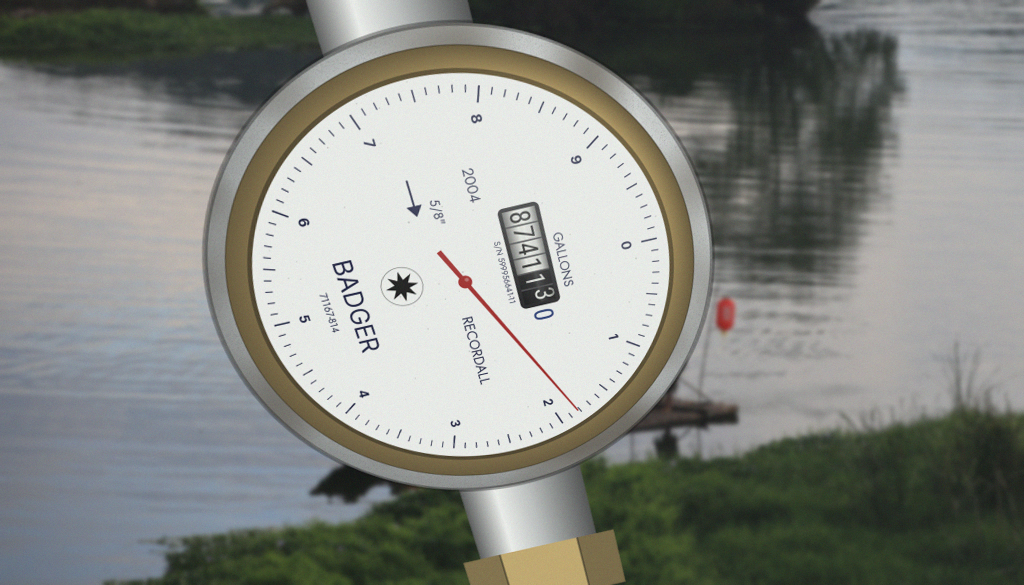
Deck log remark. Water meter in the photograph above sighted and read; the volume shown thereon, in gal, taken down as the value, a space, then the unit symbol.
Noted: 8741131.8 gal
